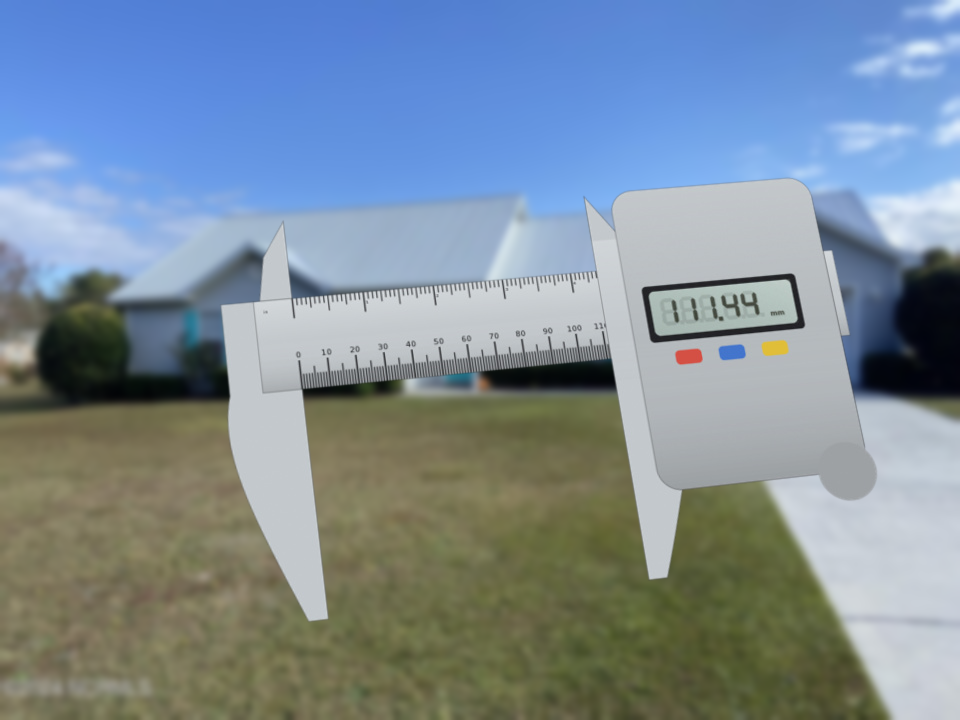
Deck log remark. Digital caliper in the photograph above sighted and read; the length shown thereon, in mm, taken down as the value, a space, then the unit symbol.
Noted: 111.44 mm
